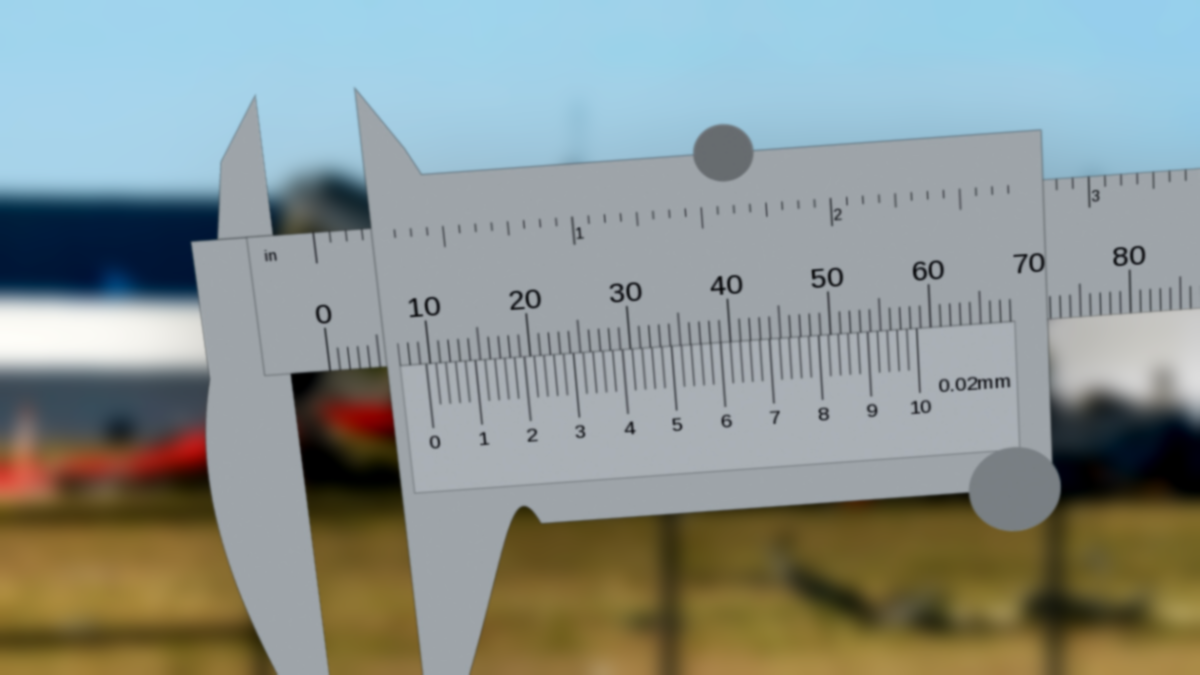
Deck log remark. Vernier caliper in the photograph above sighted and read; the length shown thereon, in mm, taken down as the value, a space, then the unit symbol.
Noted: 9.6 mm
